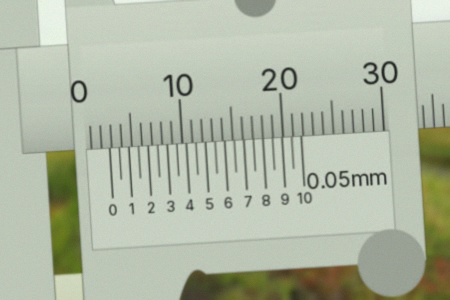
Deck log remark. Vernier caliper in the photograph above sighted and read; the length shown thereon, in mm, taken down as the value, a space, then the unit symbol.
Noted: 2.8 mm
